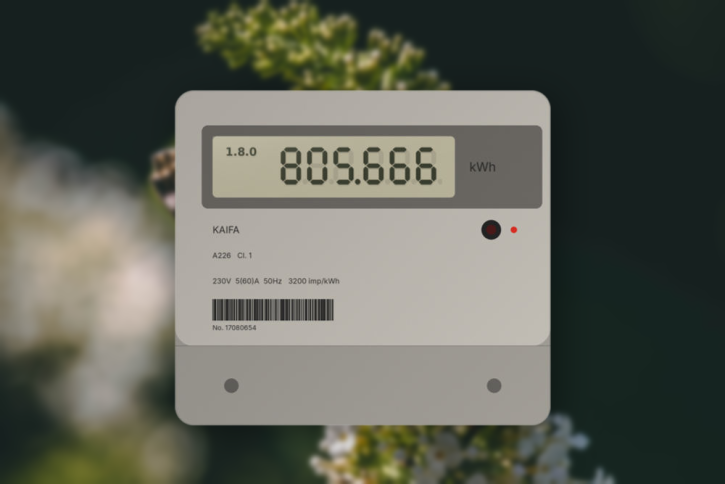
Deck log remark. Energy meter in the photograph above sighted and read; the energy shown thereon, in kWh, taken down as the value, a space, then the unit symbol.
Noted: 805.666 kWh
